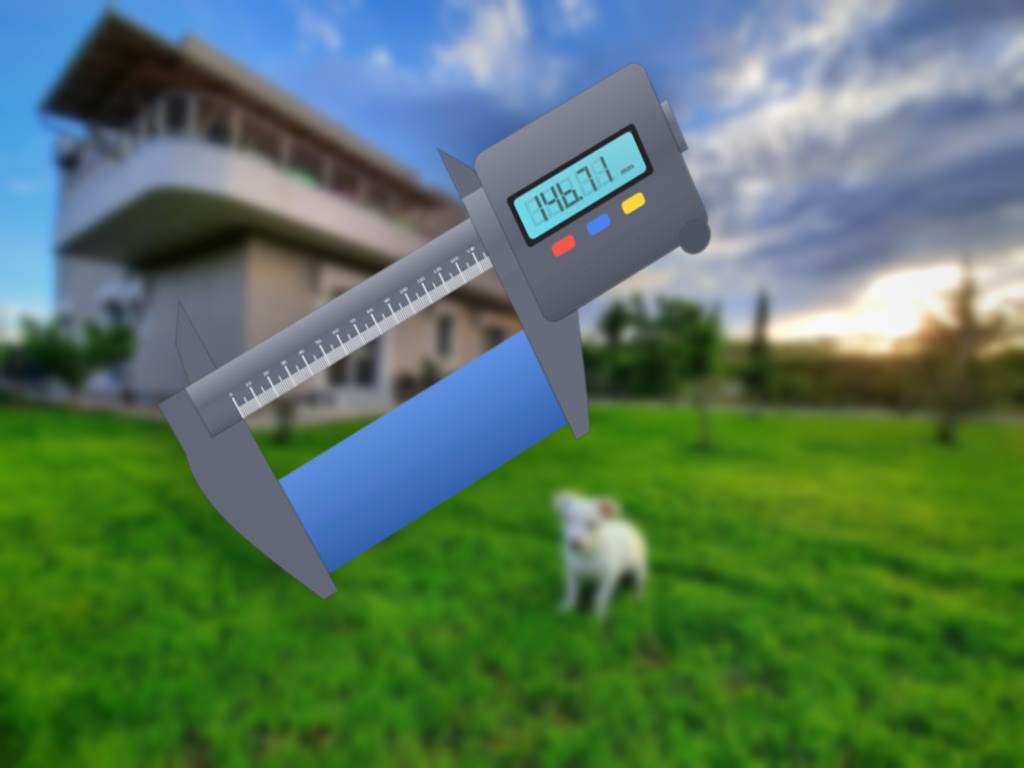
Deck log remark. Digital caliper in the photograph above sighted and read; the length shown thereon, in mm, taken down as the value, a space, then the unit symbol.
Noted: 146.71 mm
